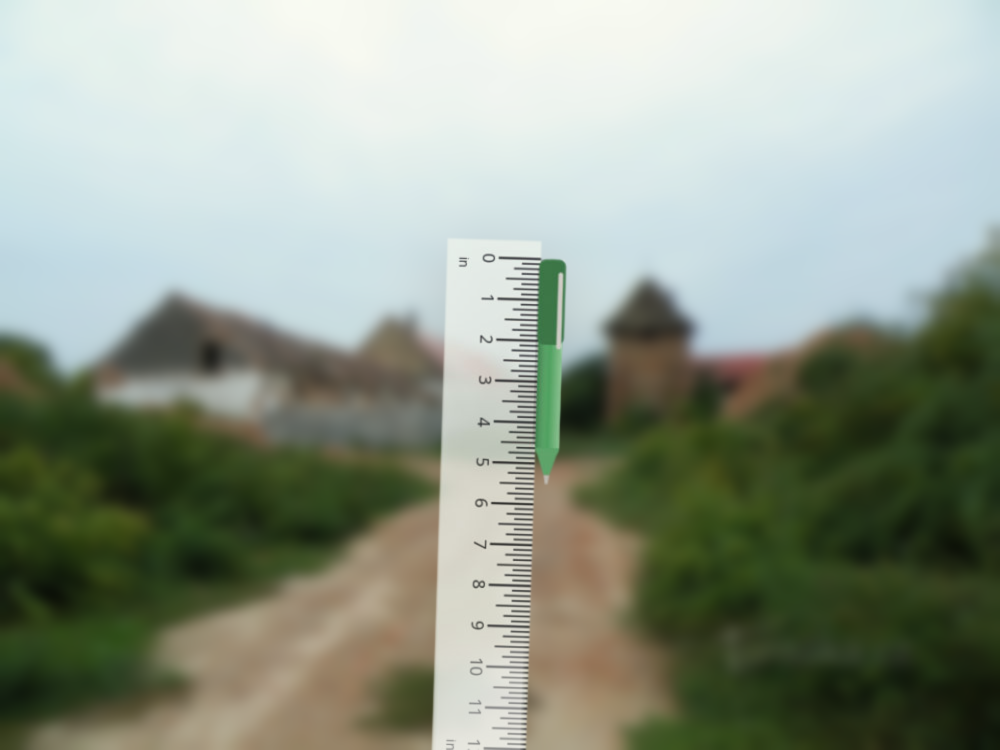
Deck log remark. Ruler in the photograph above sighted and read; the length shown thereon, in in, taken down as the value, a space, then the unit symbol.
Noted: 5.5 in
